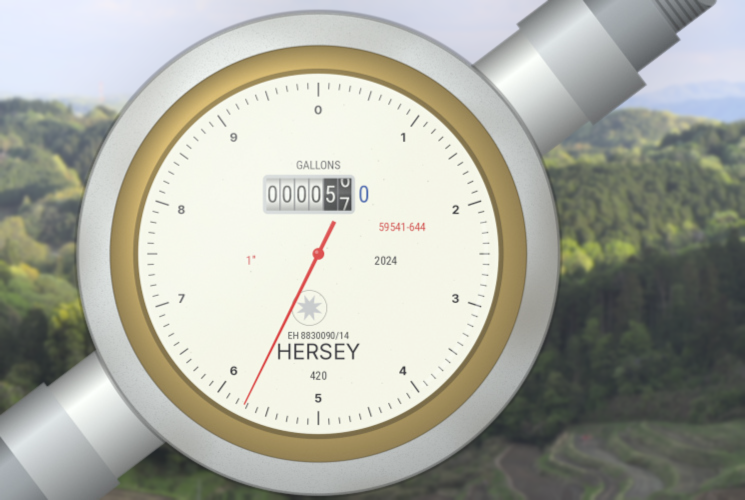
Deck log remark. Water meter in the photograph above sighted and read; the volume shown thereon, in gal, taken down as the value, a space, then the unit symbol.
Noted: 565.7 gal
